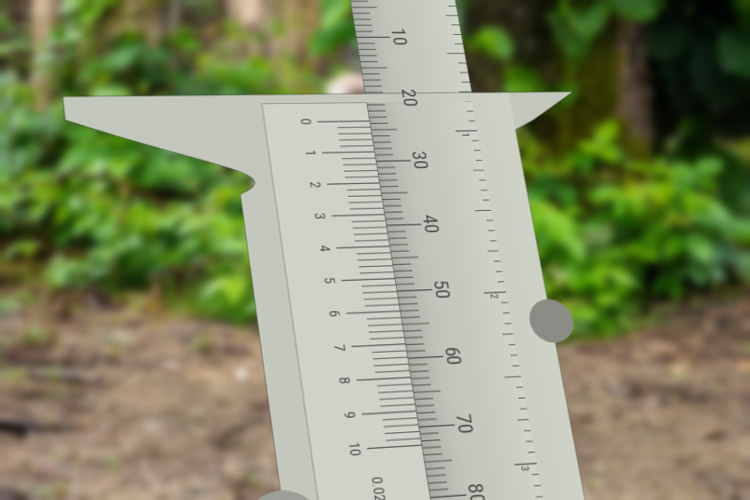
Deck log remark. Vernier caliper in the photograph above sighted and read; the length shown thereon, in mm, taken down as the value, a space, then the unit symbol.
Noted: 23.6 mm
